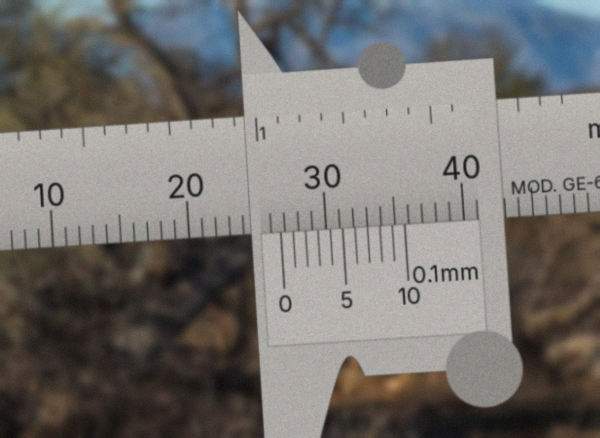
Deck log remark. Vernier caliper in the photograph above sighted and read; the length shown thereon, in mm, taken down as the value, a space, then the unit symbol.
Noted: 26.7 mm
